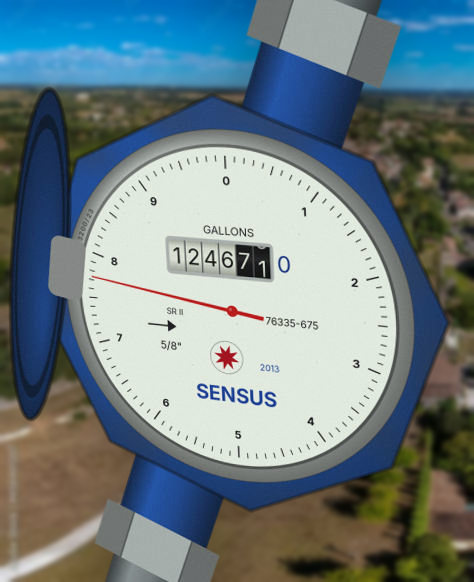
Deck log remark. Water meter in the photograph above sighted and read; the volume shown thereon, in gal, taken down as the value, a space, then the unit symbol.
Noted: 1246707.7 gal
